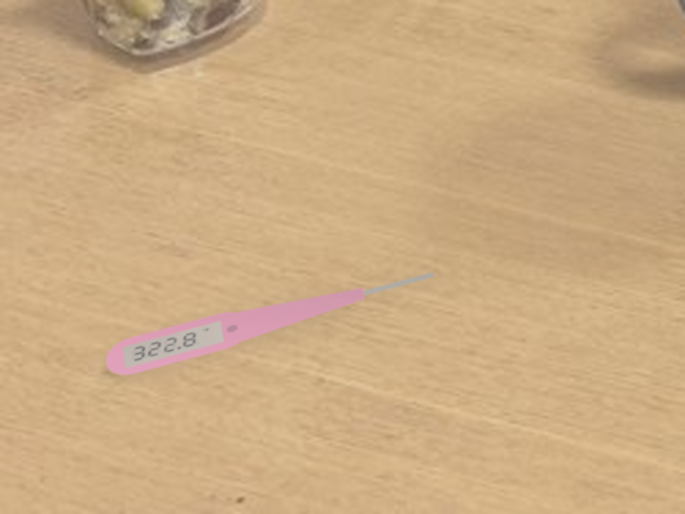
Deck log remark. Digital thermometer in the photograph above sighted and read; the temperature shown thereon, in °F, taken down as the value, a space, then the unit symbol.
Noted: 322.8 °F
